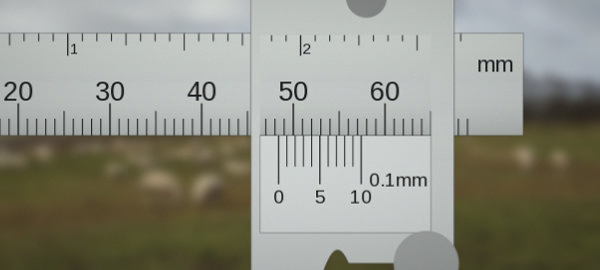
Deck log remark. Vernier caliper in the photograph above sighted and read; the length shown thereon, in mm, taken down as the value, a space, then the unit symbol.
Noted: 48.4 mm
